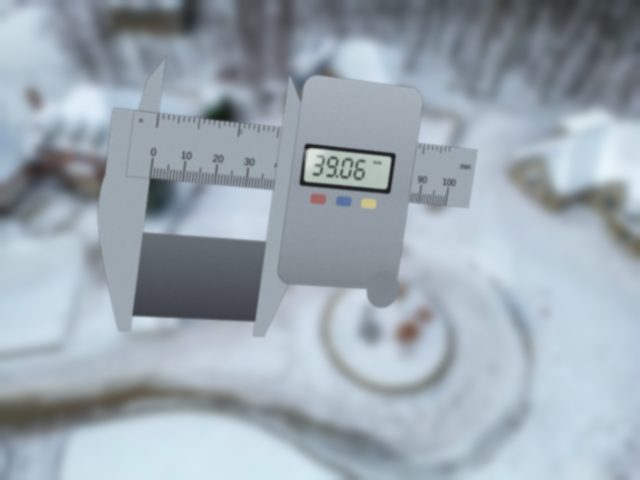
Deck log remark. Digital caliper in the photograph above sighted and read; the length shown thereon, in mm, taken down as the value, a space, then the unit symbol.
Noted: 39.06 mm
